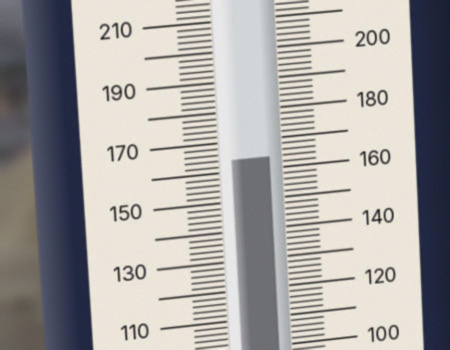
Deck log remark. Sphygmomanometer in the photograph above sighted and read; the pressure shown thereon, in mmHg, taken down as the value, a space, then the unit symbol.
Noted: 164 mmHg
